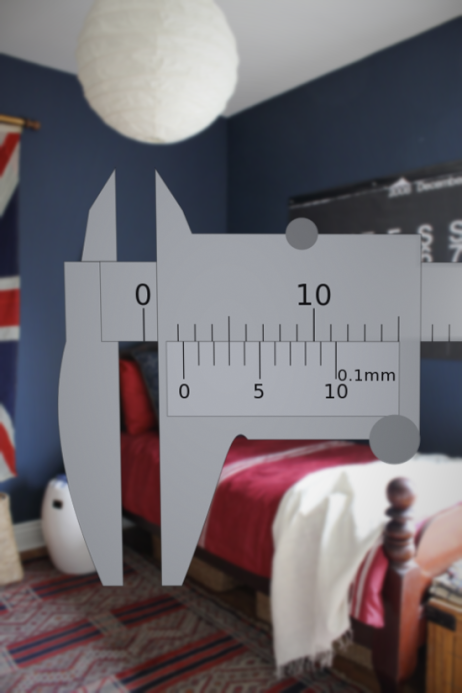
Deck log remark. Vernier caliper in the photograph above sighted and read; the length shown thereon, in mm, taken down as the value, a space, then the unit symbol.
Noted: 2.3 mm
